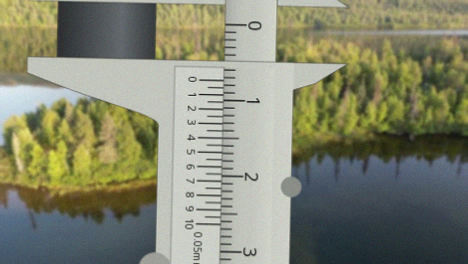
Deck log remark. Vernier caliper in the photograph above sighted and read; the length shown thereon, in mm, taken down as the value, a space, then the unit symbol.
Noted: 7.4 mm
